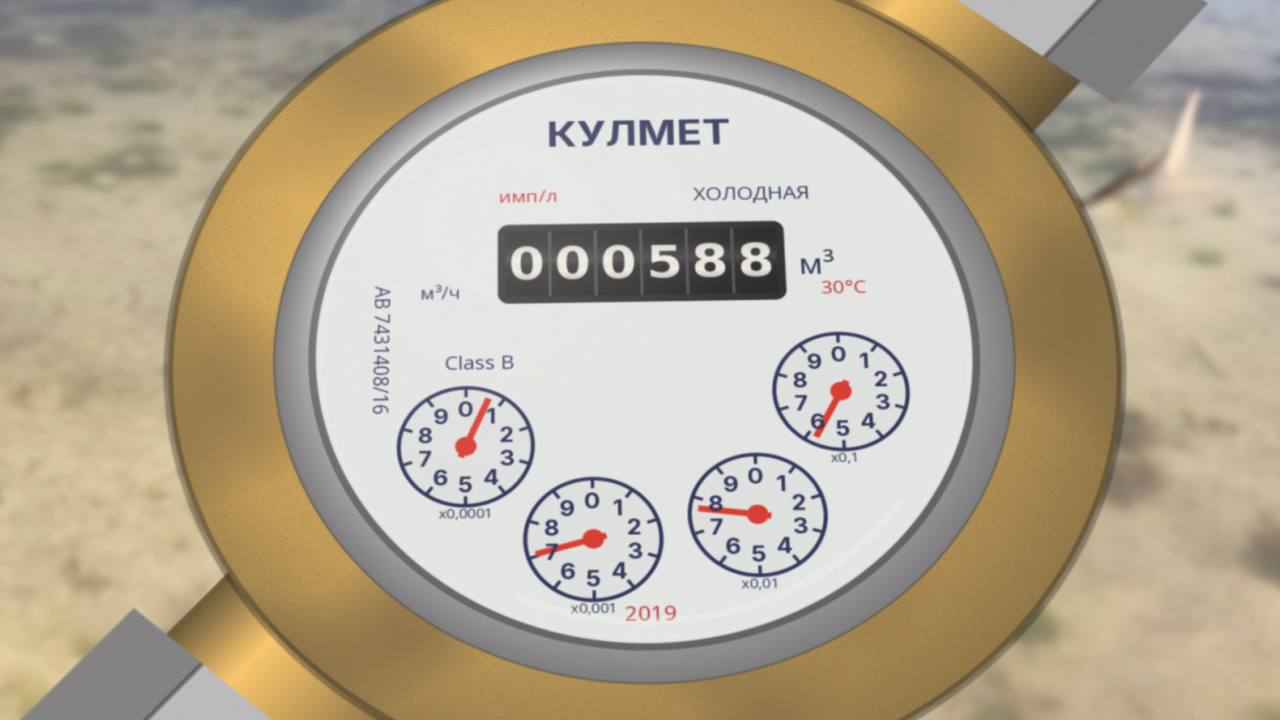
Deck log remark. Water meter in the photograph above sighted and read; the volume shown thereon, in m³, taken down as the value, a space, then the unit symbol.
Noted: 588.5770 m³
